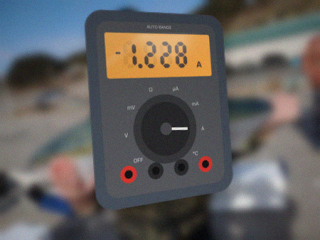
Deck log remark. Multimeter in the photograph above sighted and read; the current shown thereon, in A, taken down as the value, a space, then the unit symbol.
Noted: -1.228 A
